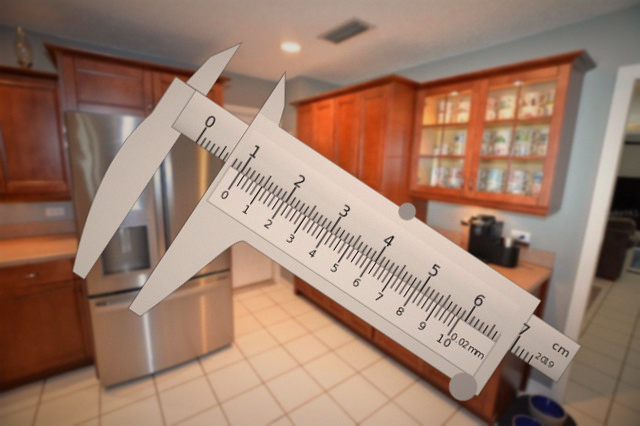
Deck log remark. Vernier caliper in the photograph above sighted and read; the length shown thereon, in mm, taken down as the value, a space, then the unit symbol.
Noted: 9.8 mm
